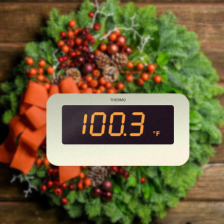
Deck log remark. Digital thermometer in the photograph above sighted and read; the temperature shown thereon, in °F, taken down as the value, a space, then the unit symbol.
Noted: 100.3 °F
